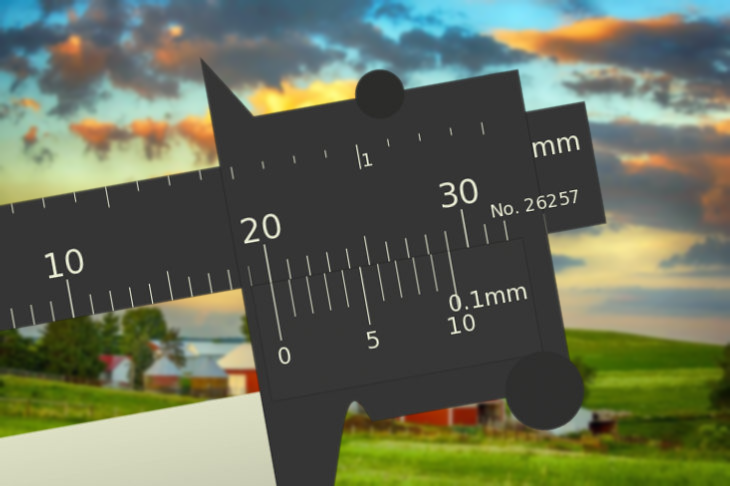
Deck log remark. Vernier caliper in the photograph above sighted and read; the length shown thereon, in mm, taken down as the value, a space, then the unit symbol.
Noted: 20.0 mm
